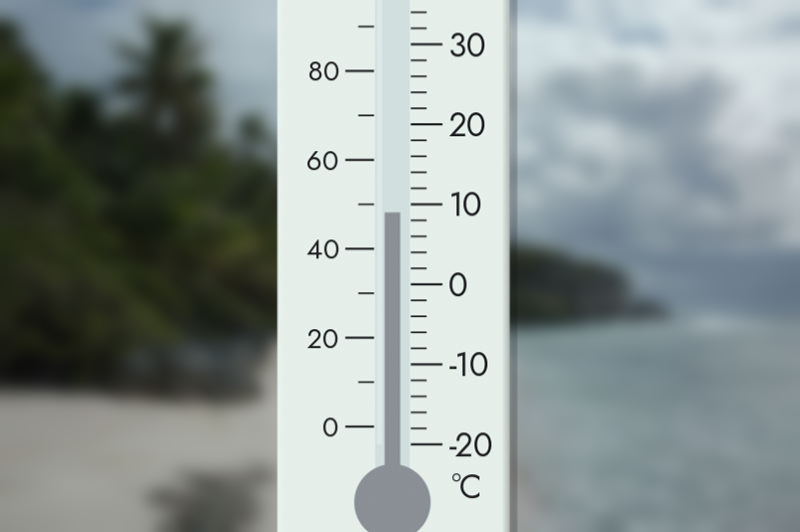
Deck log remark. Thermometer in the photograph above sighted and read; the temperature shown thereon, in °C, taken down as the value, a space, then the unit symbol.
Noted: 9 °C
